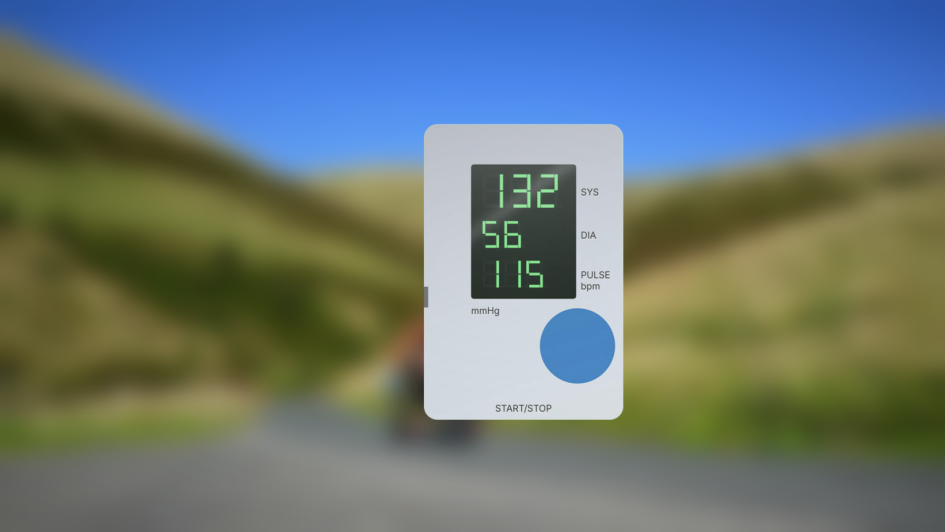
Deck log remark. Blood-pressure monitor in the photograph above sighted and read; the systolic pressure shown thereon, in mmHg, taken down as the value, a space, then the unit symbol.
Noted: 132 mmHg
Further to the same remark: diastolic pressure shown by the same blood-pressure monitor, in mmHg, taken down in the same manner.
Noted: 56 mmHg
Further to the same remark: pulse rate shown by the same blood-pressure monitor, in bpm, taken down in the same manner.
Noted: 115 bpm
